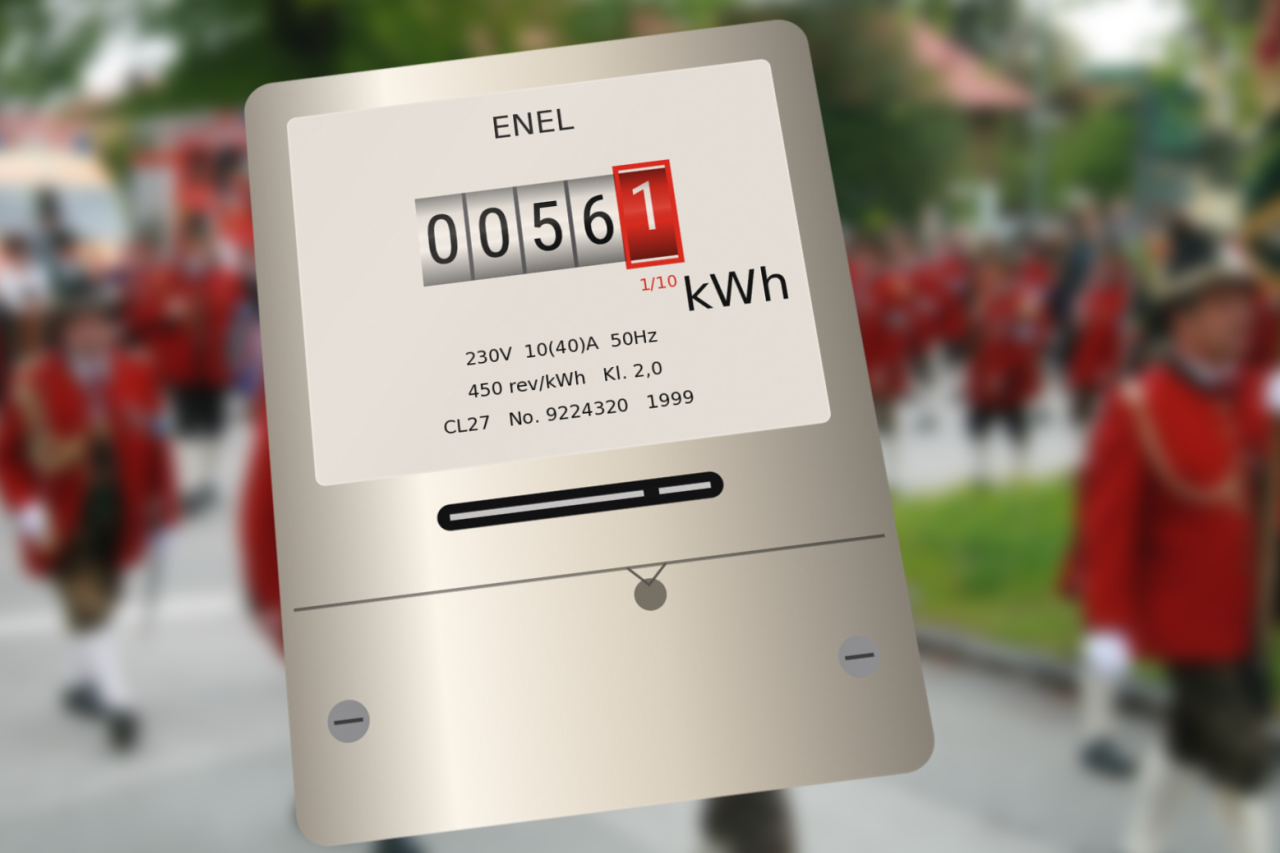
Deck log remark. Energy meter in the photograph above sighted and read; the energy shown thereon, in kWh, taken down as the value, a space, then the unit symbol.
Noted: 56.1 kWh
